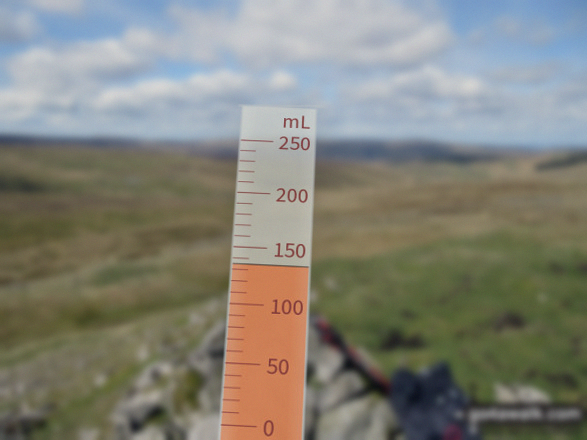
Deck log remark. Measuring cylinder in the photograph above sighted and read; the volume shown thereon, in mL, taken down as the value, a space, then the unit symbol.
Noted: 135 mL
